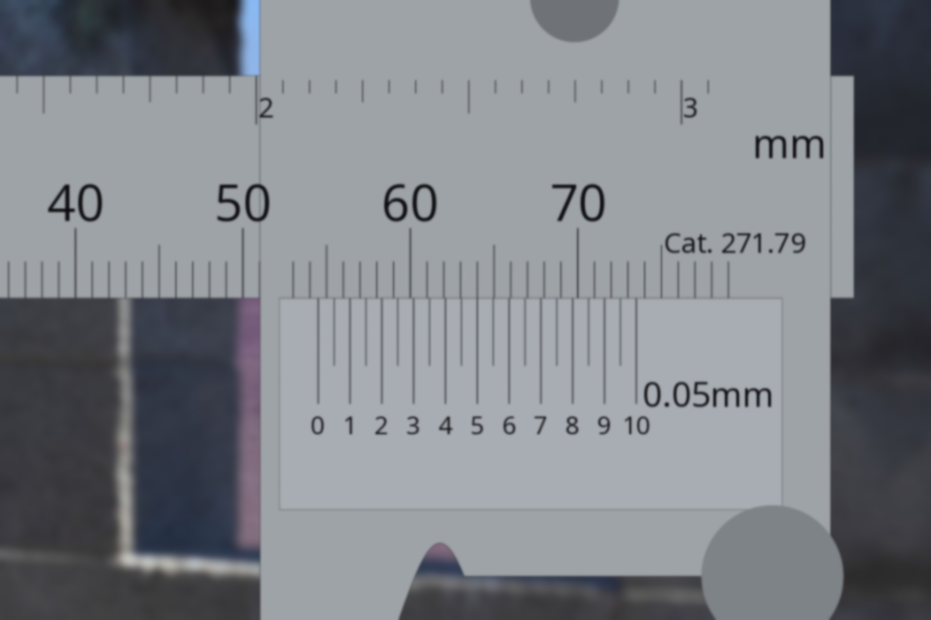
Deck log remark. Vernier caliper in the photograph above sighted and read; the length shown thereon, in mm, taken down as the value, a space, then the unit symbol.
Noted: 54.5 mm
